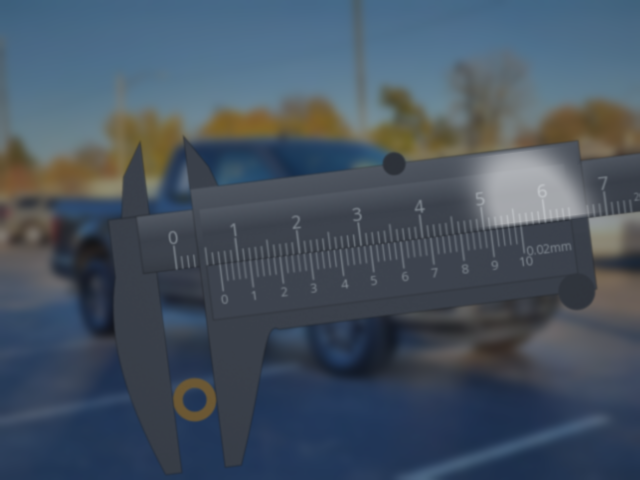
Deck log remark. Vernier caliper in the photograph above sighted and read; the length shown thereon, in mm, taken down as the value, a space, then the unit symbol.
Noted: 7.0 mm
